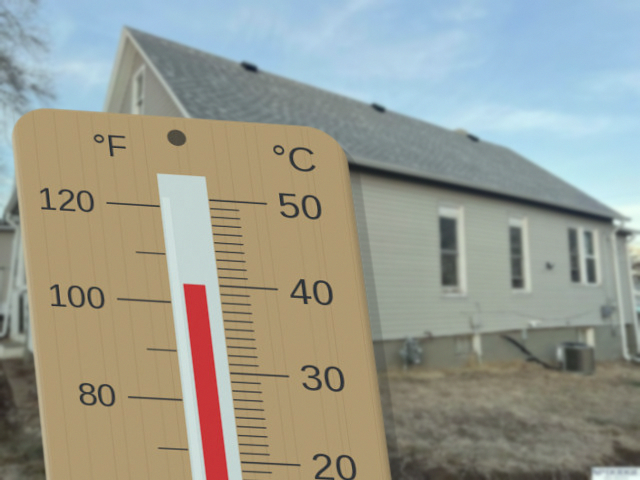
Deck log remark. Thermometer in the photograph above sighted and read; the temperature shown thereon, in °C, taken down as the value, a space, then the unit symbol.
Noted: 40 °C
